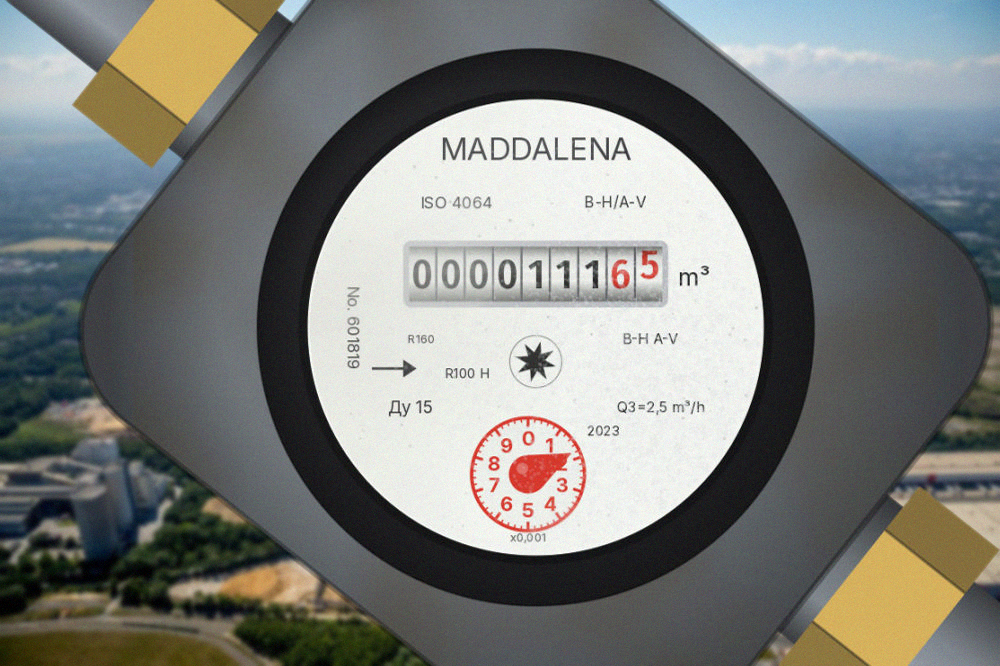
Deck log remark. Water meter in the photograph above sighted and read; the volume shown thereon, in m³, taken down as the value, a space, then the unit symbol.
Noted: 111.651 m³
